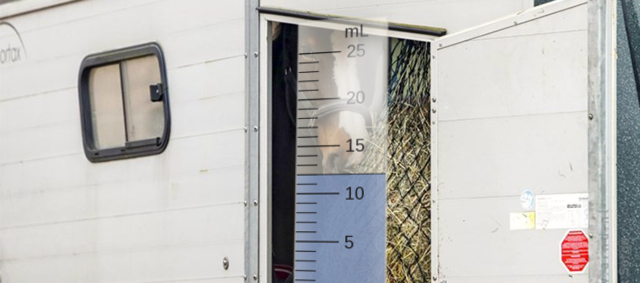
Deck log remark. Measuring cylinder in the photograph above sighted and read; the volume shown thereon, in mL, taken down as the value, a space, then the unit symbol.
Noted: 12 mL
